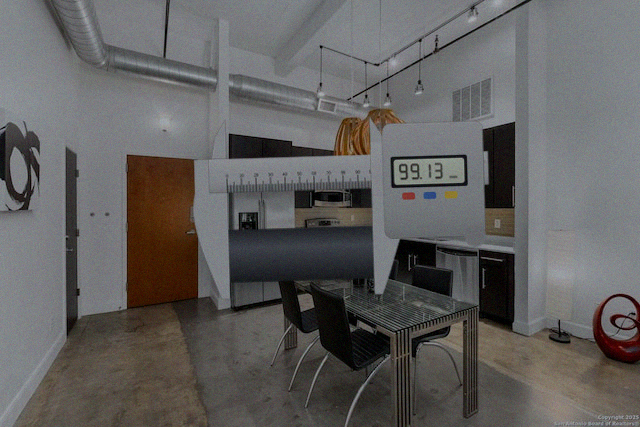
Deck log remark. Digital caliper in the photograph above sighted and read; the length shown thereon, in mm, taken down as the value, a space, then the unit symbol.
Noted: 99.13 mm
